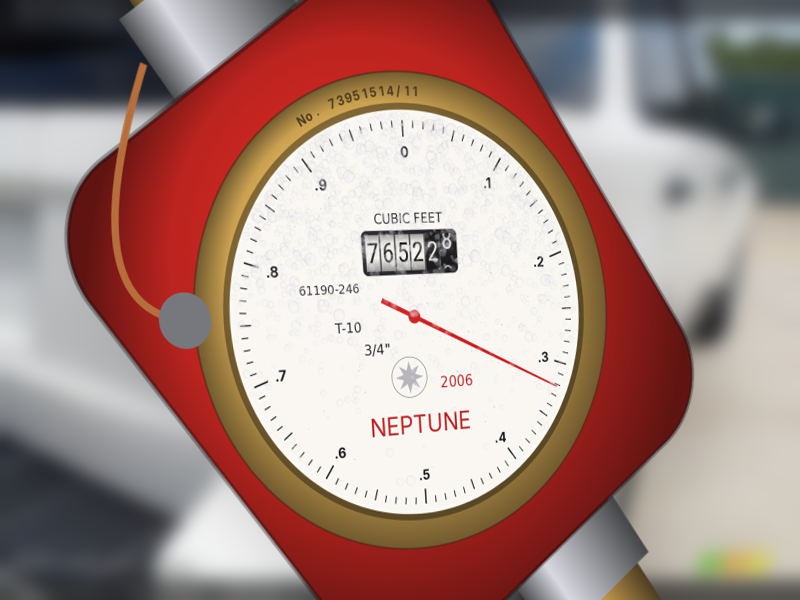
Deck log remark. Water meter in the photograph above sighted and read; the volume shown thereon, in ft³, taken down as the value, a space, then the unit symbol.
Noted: 765228.32 ft³
